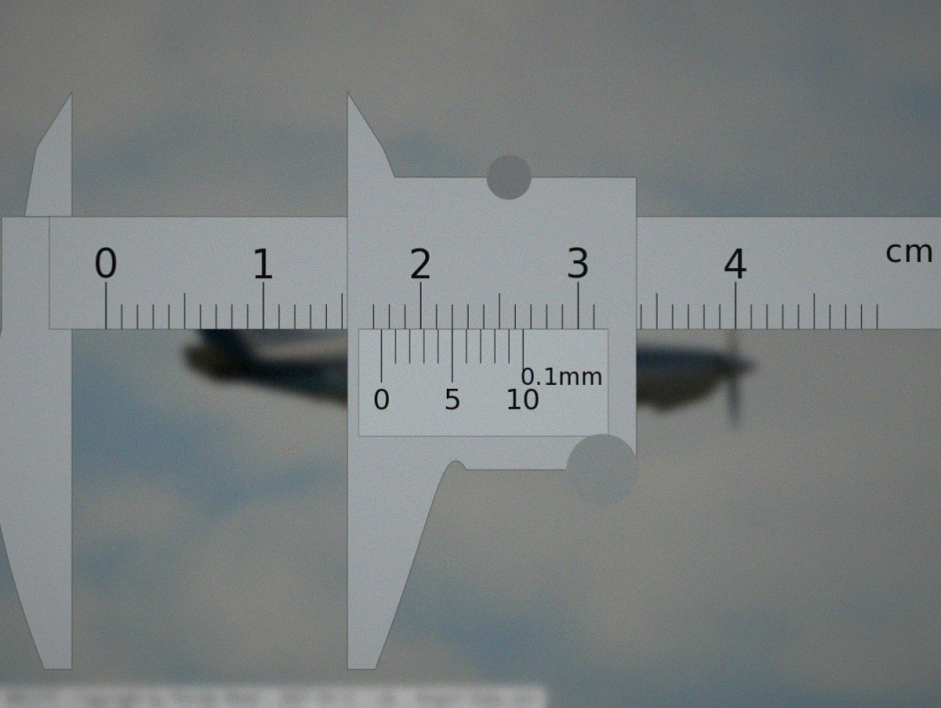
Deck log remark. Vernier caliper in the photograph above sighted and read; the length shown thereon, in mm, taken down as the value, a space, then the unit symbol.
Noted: 17.5 mm
